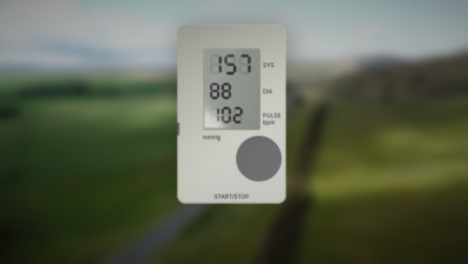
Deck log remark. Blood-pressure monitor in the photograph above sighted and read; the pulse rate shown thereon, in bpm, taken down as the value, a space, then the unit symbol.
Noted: 102 bpm
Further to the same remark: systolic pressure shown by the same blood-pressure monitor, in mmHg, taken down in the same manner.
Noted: 157 mmHg
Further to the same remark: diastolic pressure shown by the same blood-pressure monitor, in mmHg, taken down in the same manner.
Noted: 88 mmHg
